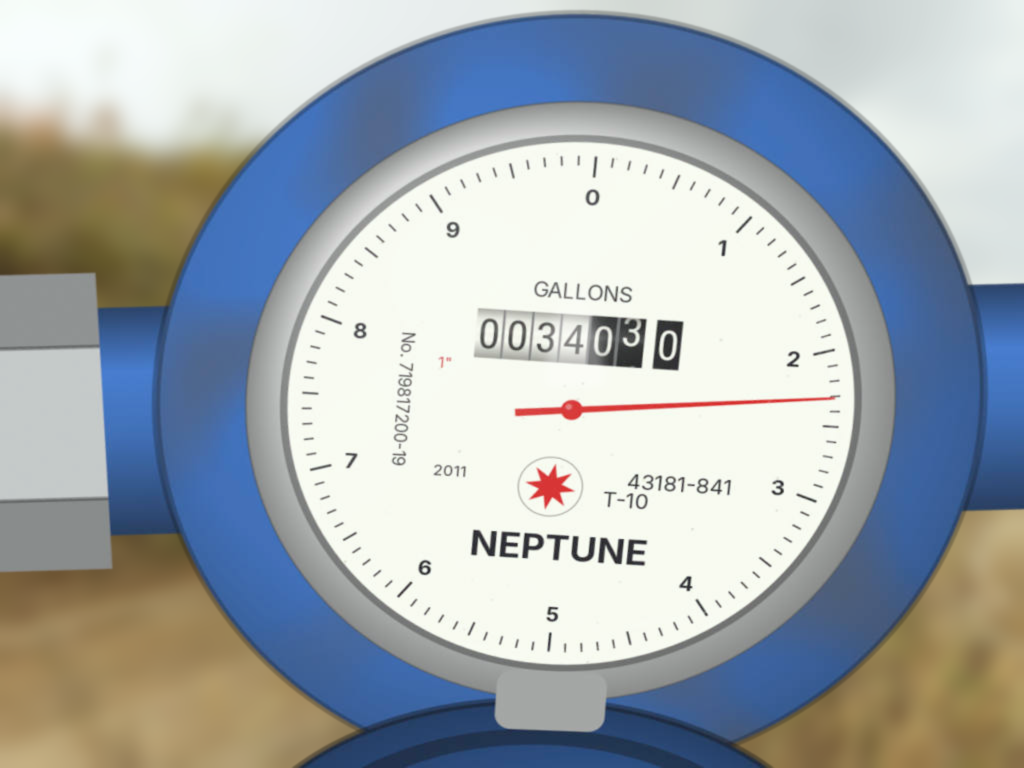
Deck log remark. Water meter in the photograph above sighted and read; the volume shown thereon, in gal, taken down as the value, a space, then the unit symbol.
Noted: 34032.3 gal
